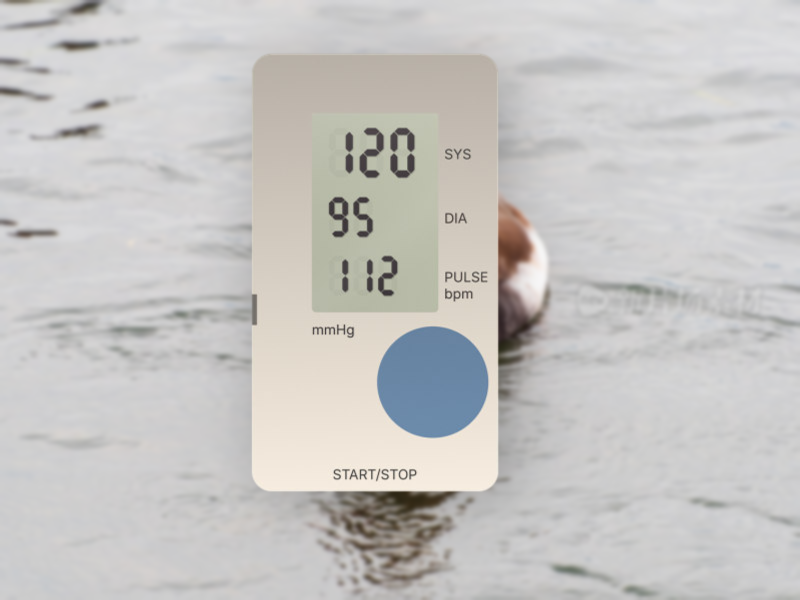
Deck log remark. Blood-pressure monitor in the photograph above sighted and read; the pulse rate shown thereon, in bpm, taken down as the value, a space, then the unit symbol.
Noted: 112 bpm
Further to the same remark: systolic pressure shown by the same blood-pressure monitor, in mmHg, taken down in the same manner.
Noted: 120 mmHg
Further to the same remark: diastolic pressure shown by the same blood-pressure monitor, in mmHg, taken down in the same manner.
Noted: 95 mmHg
